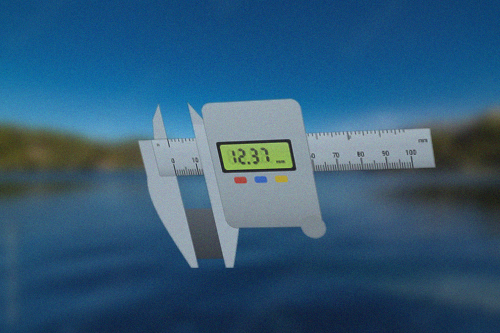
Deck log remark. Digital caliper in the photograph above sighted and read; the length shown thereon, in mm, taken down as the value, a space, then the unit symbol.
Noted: 12.37 mm
